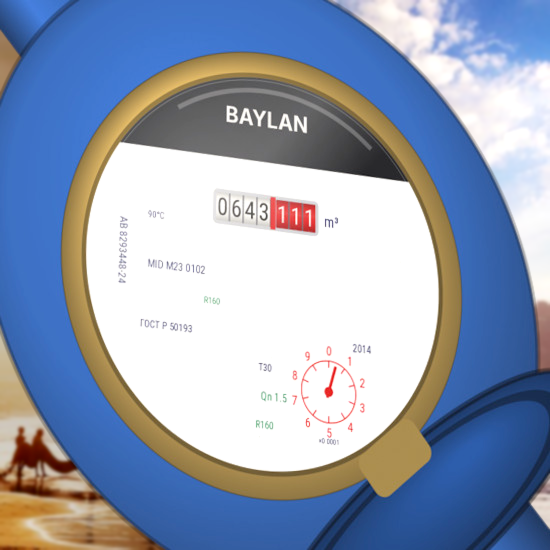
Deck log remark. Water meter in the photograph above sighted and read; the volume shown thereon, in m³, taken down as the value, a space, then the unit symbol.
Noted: 643.1110 m³
